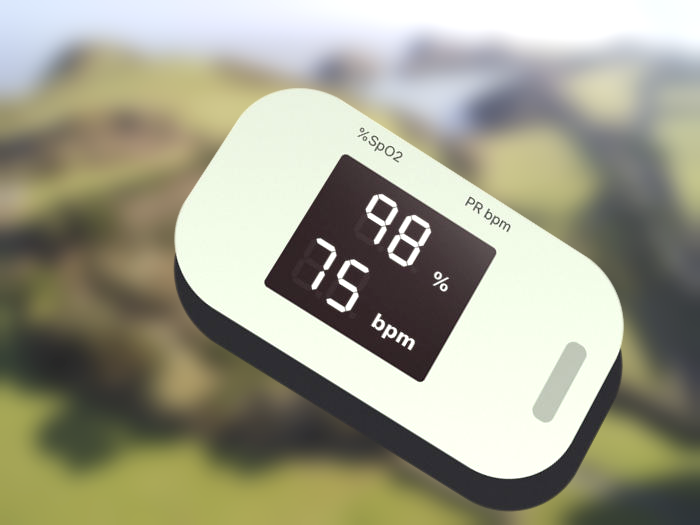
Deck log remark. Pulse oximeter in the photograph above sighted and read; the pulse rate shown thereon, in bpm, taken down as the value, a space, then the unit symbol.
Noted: 75 bpm
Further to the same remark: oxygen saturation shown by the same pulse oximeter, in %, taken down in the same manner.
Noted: 98 %
